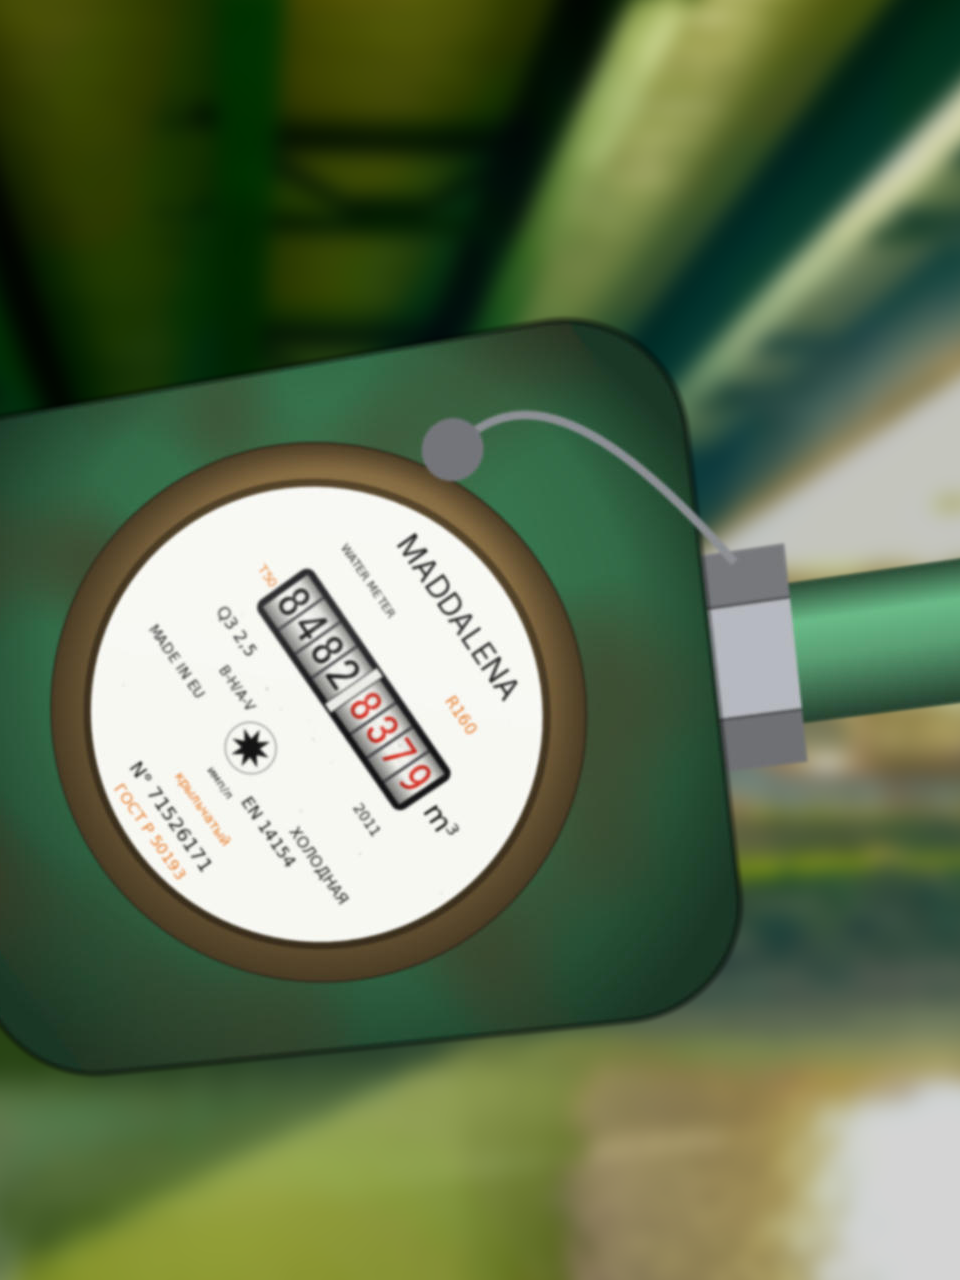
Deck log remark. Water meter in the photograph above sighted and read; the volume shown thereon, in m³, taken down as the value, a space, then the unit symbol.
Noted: 8482.8379 m³
